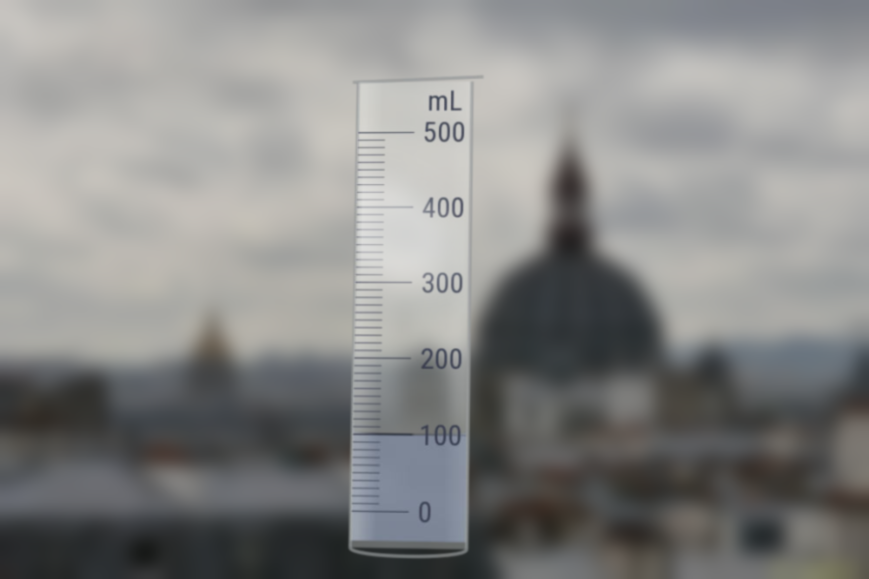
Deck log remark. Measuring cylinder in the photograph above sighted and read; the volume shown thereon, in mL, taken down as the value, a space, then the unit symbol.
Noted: 100 mL
